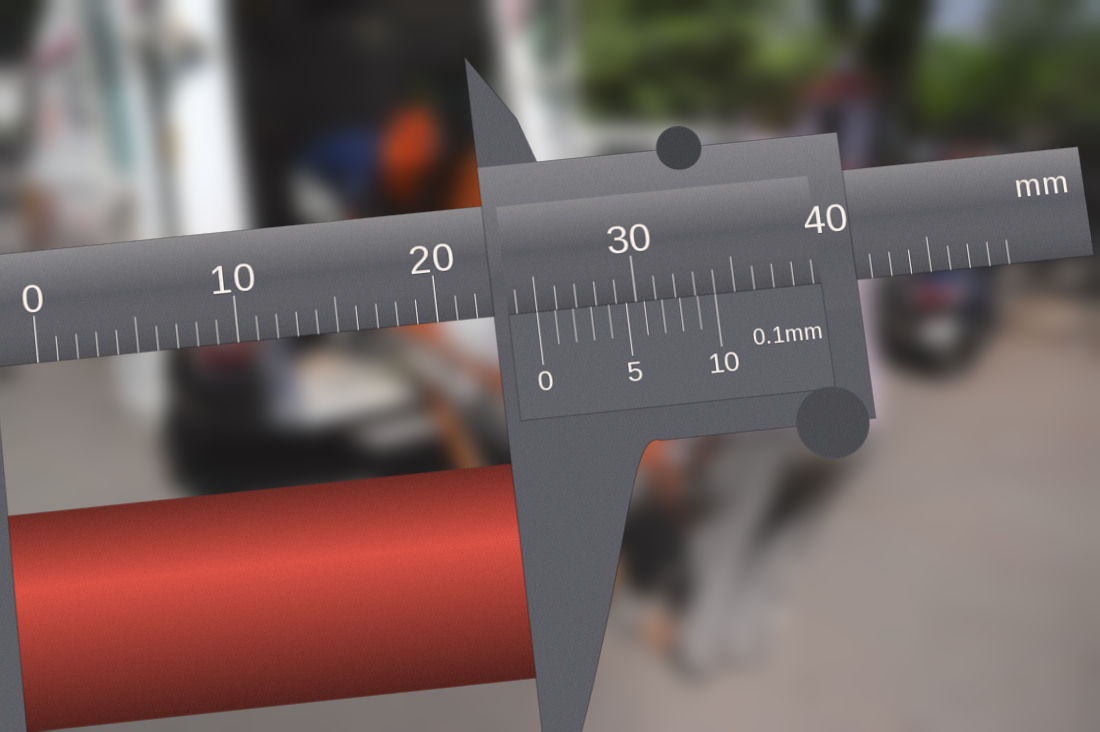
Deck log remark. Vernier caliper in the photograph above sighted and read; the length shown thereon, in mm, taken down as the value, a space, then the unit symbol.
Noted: 25.0 mm
